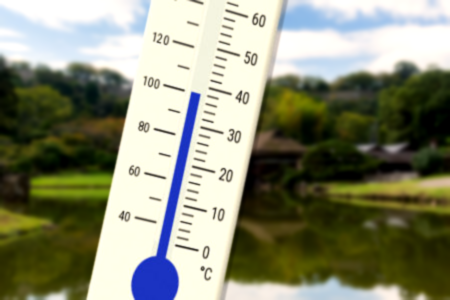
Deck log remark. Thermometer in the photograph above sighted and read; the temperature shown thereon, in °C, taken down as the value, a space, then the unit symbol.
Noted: 38 °C
